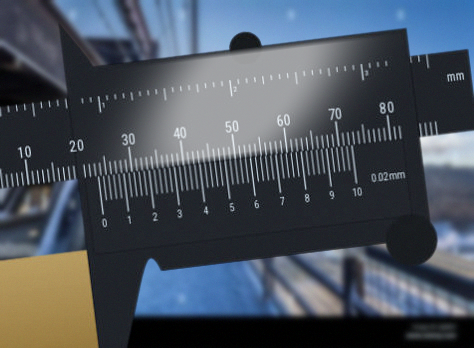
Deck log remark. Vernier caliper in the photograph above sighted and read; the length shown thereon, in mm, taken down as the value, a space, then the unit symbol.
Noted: 23.5 mm
